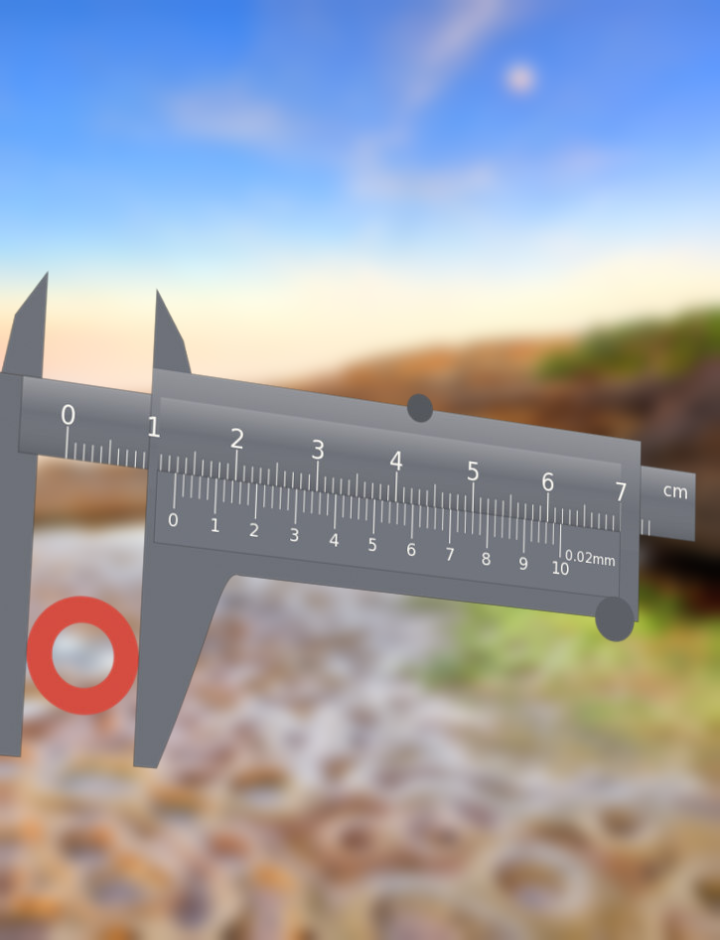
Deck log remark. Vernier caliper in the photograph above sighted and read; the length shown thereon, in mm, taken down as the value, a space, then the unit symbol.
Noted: 12.8 mm
